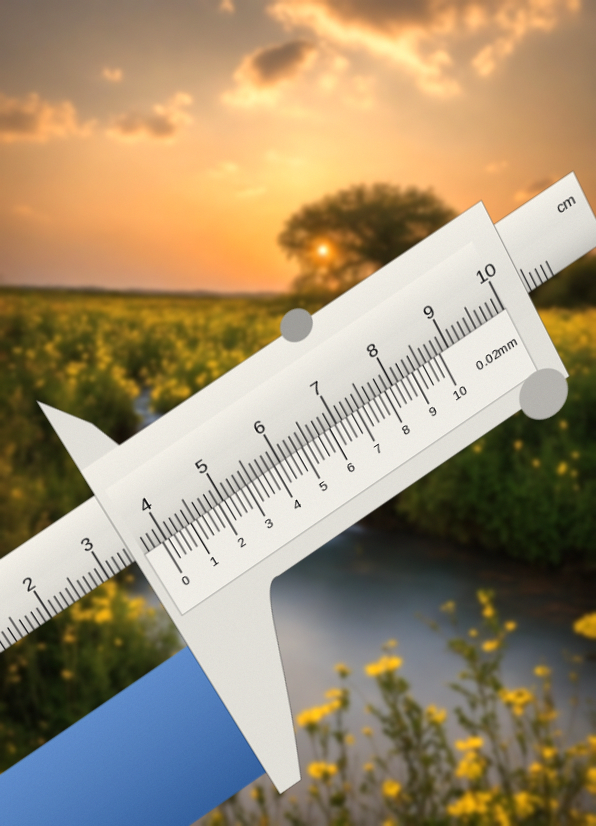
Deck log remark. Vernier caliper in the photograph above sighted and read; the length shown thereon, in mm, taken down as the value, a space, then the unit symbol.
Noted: 39.4 mm
